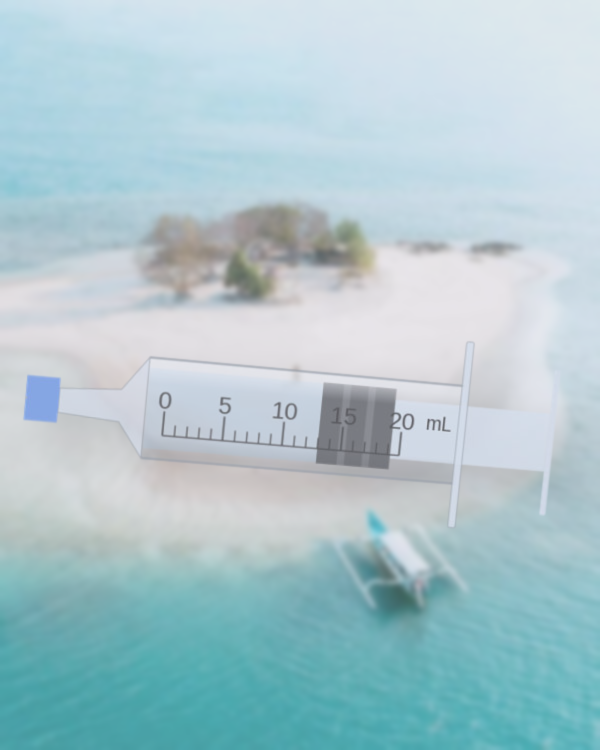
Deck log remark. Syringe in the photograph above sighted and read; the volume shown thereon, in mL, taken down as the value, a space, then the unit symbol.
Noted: 13 mL
